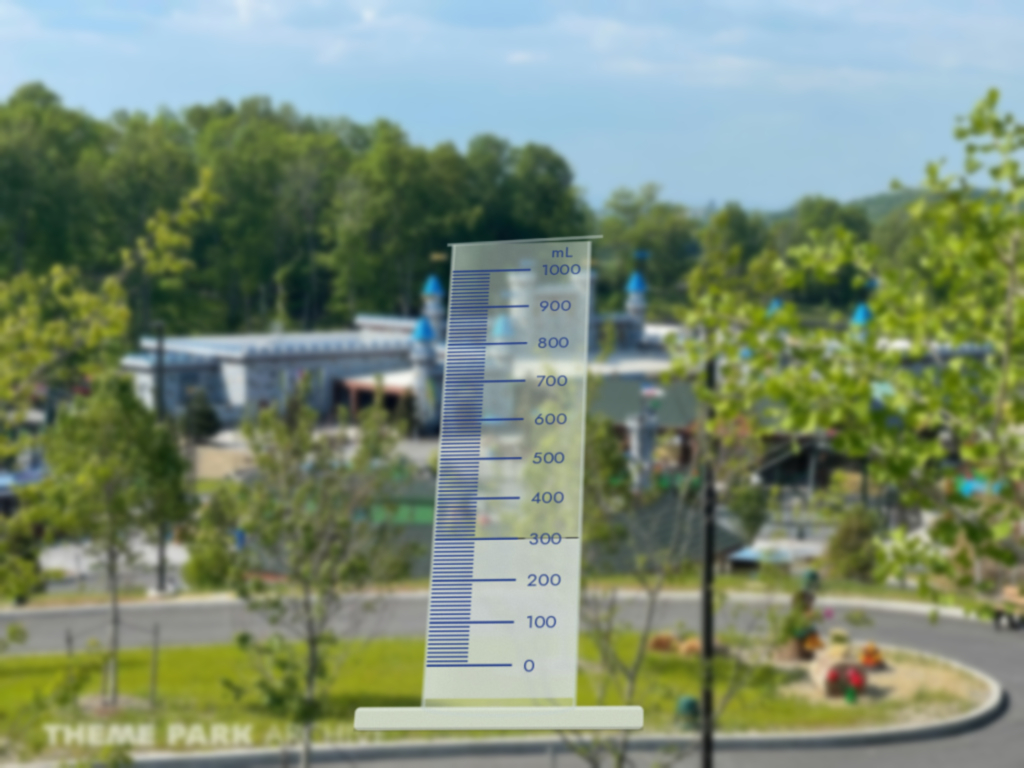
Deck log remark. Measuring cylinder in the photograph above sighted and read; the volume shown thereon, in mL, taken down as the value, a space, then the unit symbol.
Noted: 300 mL
